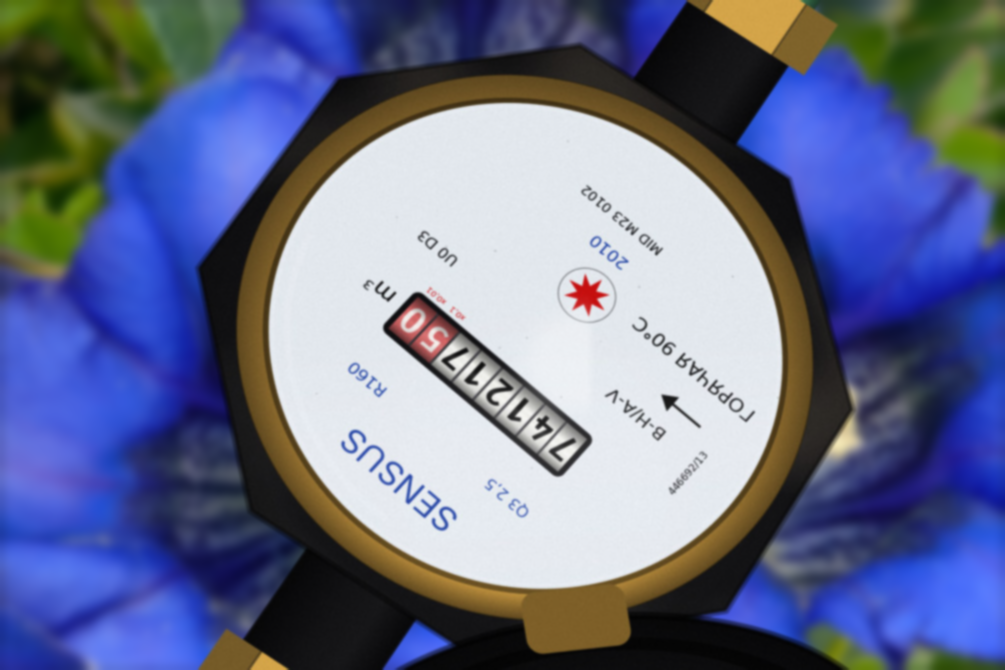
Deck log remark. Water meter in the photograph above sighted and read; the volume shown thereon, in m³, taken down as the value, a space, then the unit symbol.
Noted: 741217.50 m³
